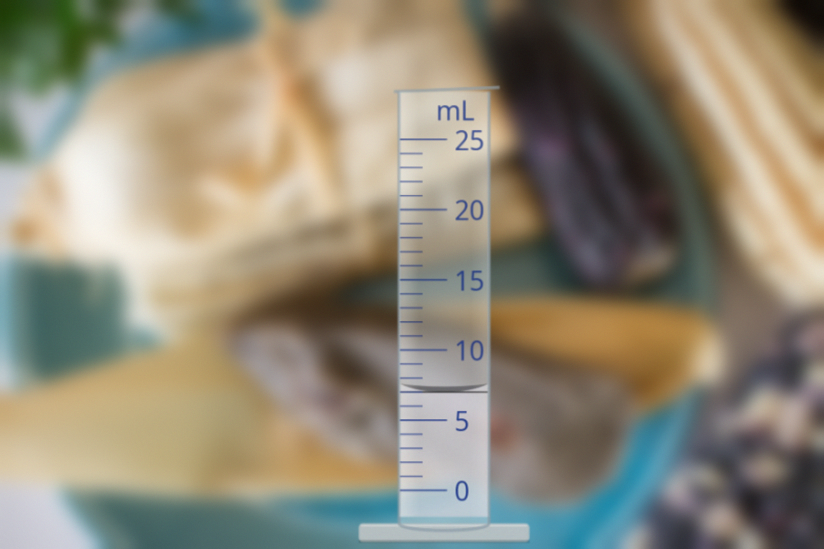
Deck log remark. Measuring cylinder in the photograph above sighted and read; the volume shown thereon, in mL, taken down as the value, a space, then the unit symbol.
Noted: 7 mL
